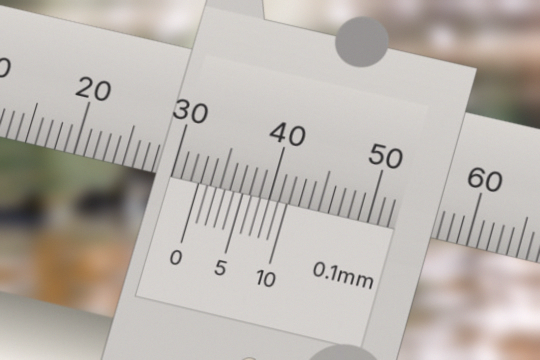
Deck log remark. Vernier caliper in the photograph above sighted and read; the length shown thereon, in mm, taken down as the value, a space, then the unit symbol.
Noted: 32.8 mm
